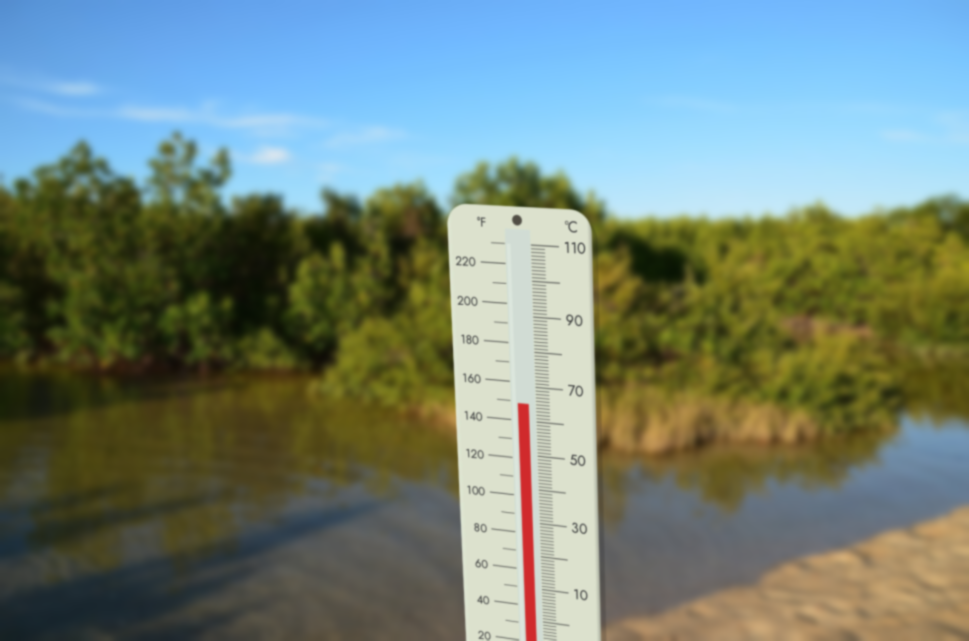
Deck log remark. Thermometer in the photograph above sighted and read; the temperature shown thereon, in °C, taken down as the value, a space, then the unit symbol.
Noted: 65 °C
